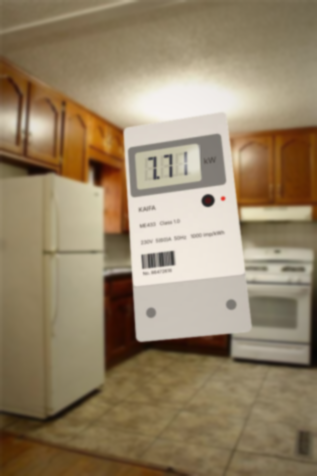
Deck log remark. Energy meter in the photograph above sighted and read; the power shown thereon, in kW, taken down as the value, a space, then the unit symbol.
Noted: 7.71 kW
